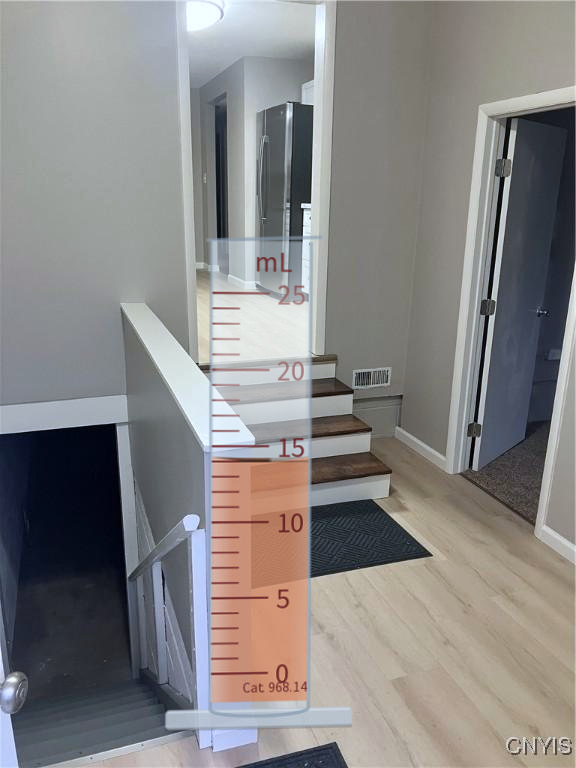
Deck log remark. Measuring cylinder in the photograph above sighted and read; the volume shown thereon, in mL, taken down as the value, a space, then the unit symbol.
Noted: 14 mL
